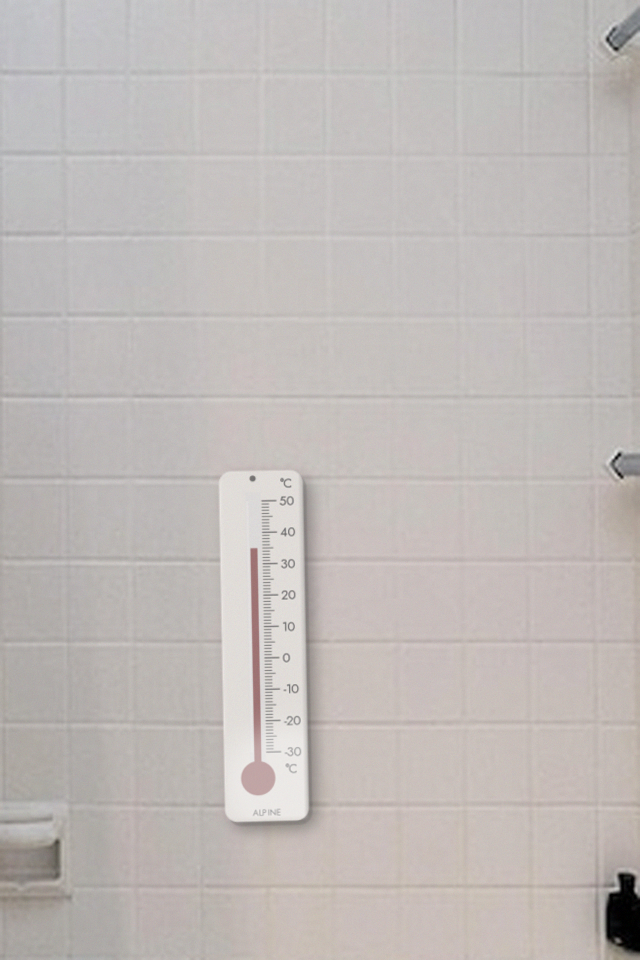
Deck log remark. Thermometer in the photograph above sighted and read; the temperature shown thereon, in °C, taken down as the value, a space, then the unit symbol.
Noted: 35 °C
